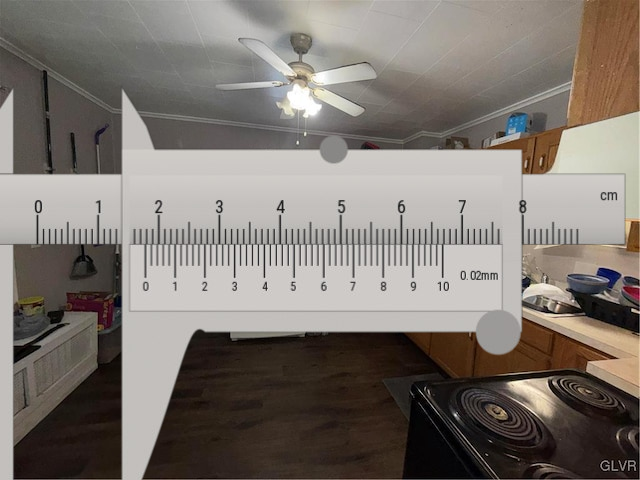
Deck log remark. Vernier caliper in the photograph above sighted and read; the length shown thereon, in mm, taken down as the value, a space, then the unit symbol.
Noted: 17.8 mm
